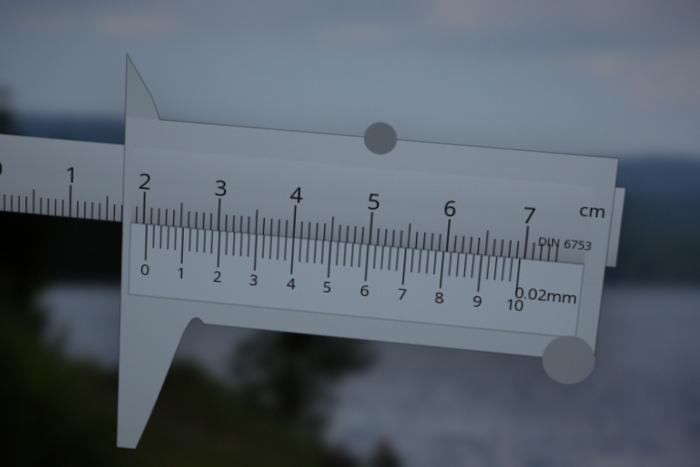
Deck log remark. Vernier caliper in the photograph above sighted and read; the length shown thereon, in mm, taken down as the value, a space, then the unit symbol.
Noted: 20.4 mm
